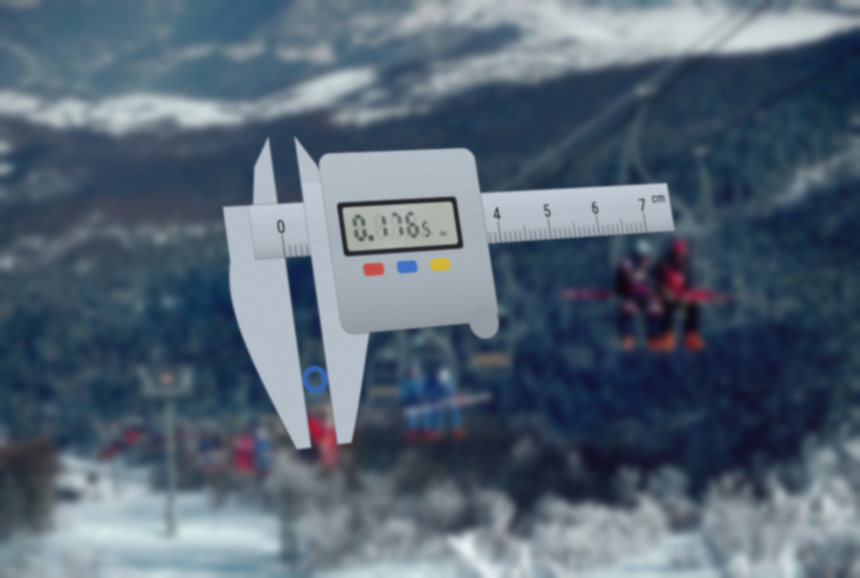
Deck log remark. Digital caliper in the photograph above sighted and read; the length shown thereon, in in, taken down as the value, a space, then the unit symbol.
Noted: 0.1765 in
